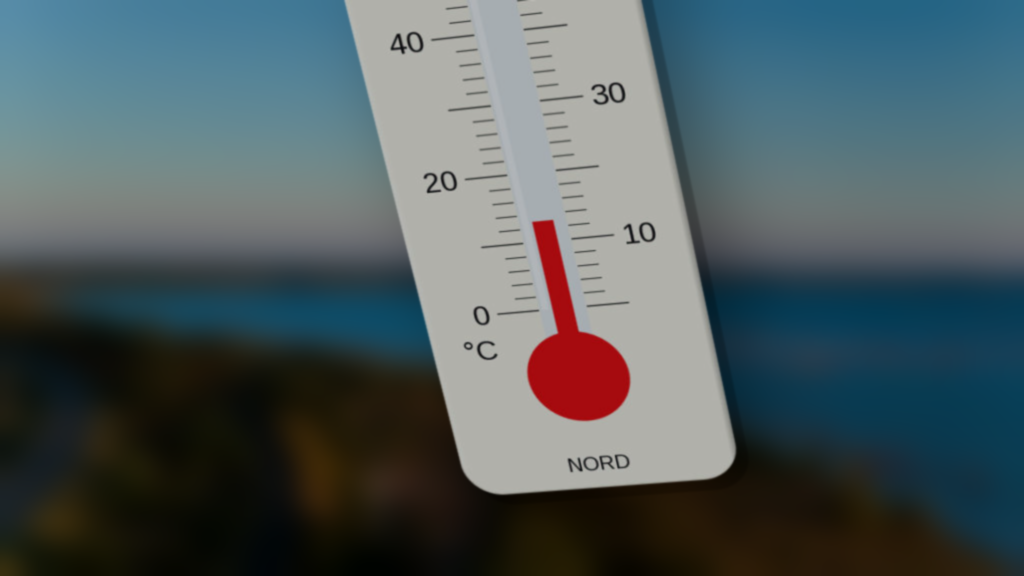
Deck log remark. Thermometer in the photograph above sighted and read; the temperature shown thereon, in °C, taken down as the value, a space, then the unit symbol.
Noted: 13 °C
